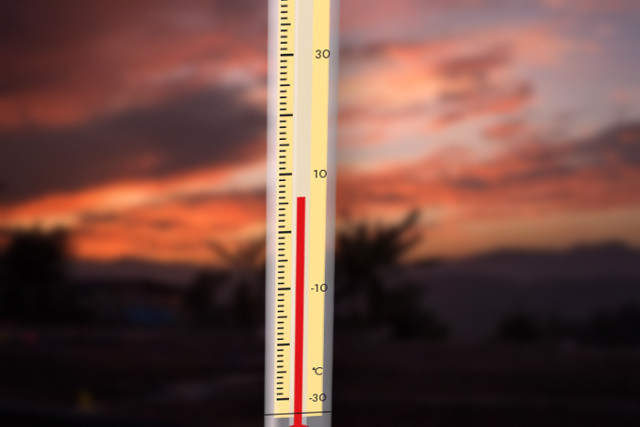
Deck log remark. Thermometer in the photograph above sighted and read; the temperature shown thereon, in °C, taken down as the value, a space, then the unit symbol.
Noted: 6 °C
